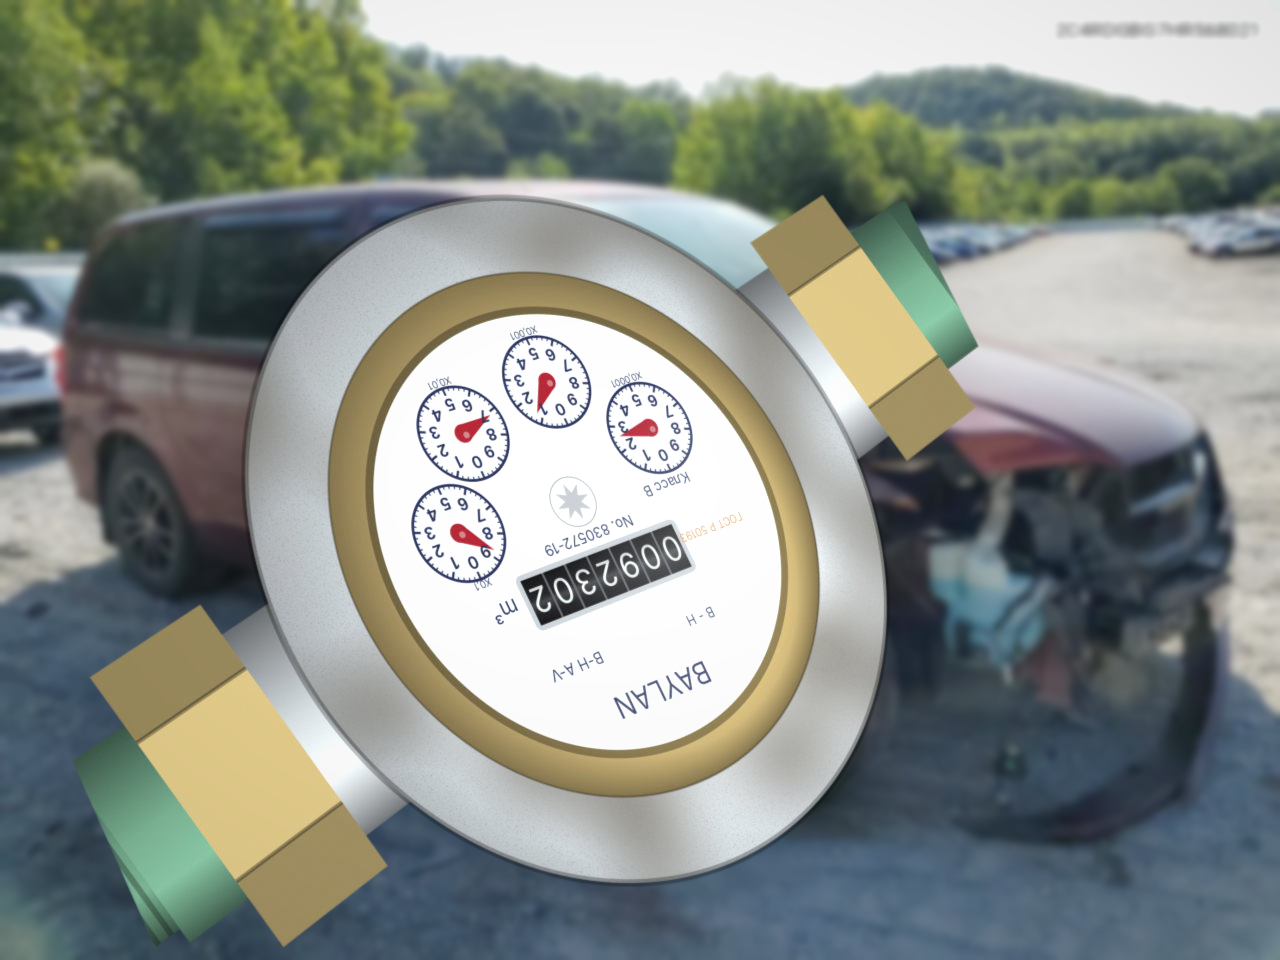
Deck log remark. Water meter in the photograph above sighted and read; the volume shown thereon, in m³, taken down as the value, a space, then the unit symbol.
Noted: 92302.8712 m³
